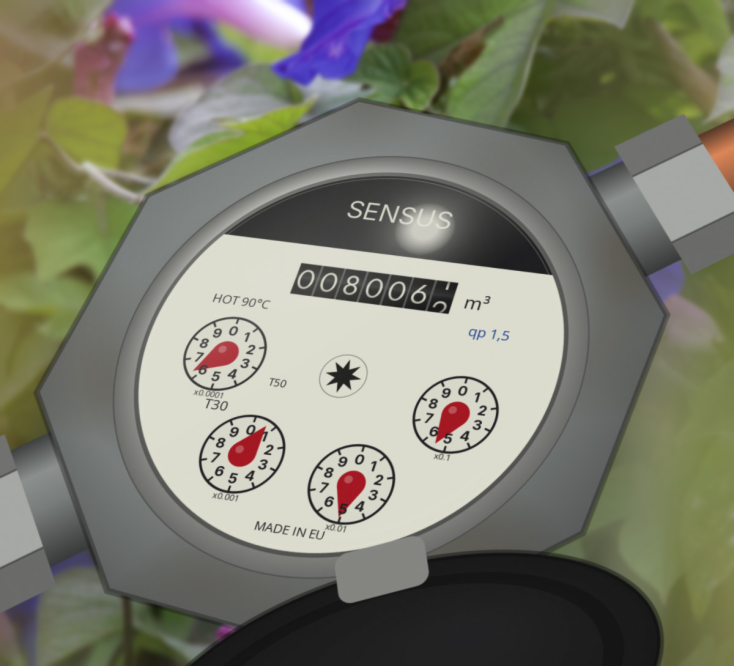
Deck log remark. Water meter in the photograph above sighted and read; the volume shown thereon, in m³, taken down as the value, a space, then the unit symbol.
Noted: 80061.5506 m³
